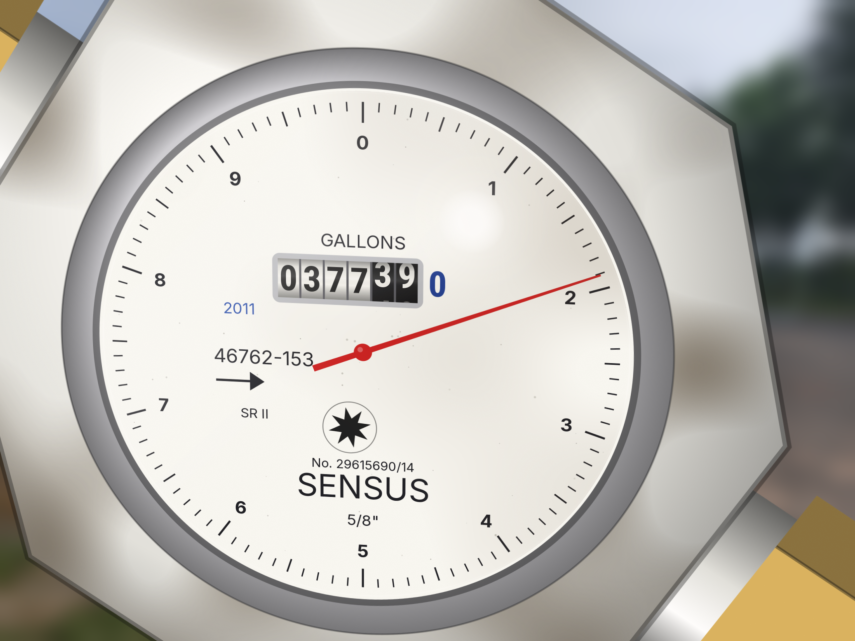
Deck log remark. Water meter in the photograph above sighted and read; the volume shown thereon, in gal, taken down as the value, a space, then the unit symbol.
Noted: 377391.9 gal
